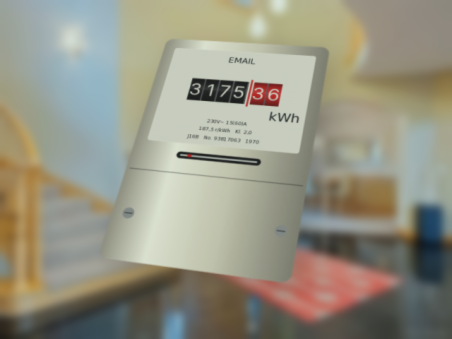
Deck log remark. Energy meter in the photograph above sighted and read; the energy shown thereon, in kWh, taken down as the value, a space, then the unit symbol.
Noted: 3175.36 kWh
